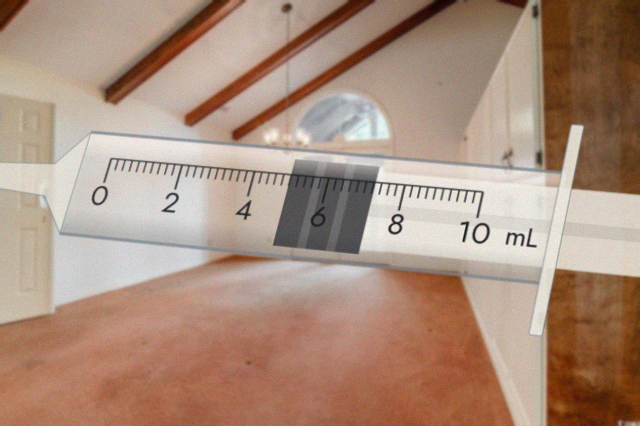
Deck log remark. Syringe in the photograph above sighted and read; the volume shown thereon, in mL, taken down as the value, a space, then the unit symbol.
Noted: 5 mL
